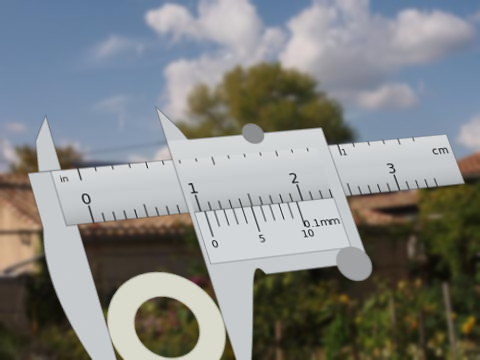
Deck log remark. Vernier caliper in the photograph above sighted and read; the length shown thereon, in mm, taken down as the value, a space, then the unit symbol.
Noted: 10.4 mm
